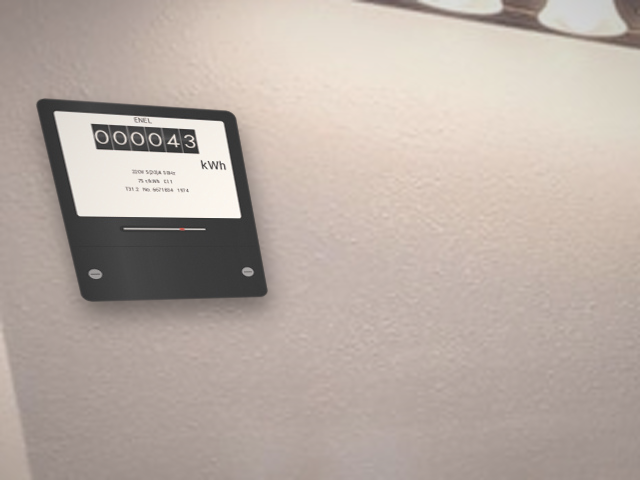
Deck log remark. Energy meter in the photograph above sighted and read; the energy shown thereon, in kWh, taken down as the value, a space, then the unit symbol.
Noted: 43 kWh
